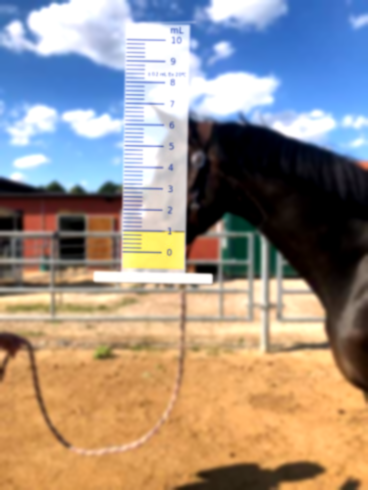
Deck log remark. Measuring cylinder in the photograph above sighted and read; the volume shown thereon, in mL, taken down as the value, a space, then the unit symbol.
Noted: 1 mL
